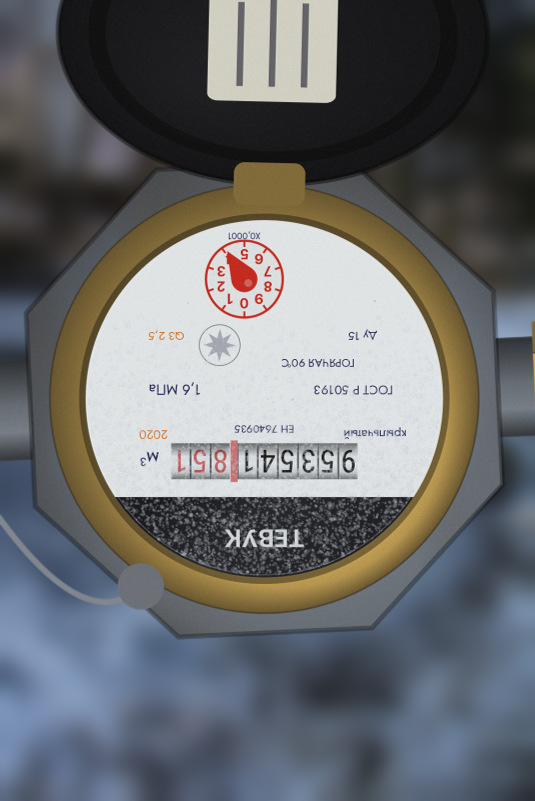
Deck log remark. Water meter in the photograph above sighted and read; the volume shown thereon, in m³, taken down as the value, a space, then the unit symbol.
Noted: 953541.8514 m³
